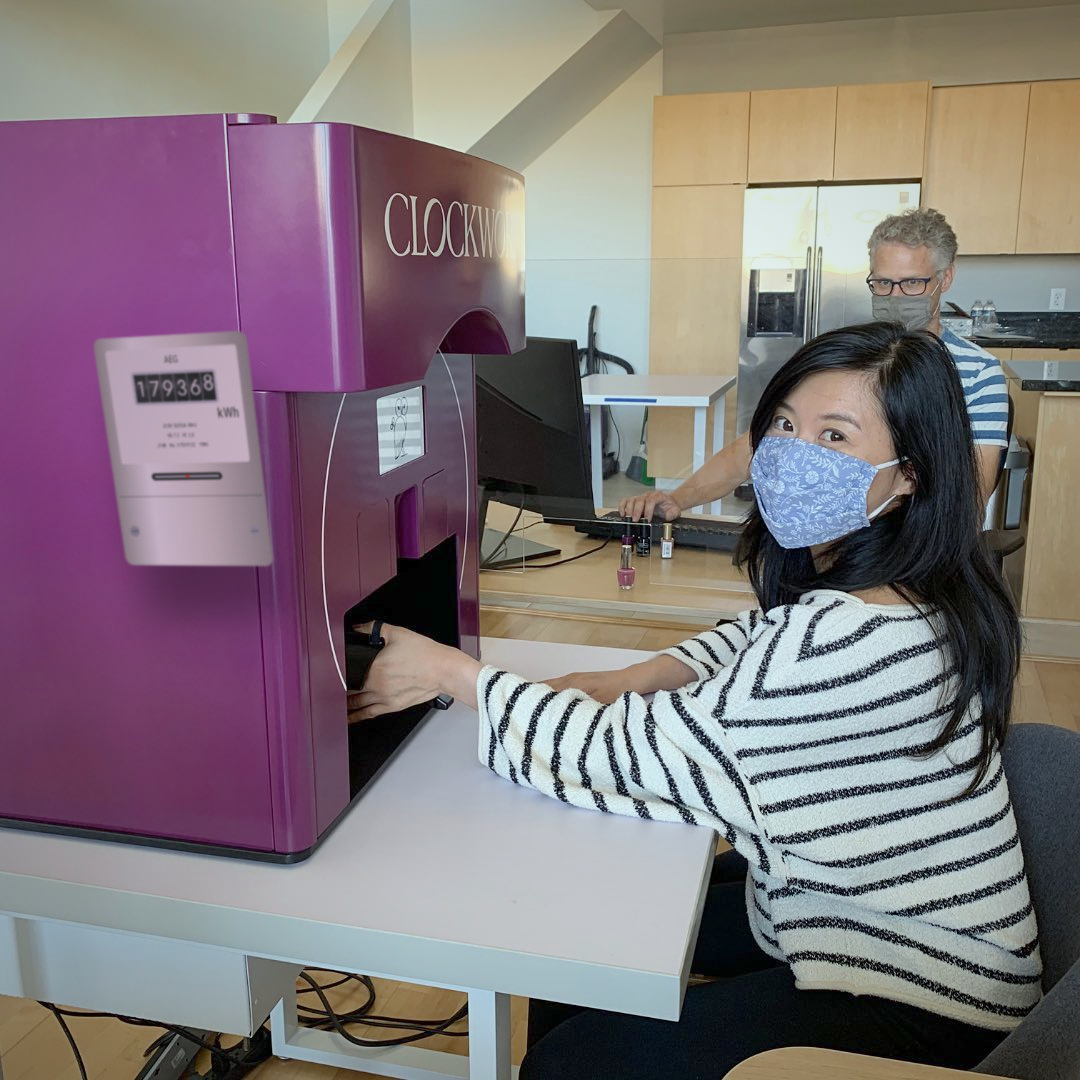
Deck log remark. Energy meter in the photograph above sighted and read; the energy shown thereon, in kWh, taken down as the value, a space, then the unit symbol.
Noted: 179368 kWh
